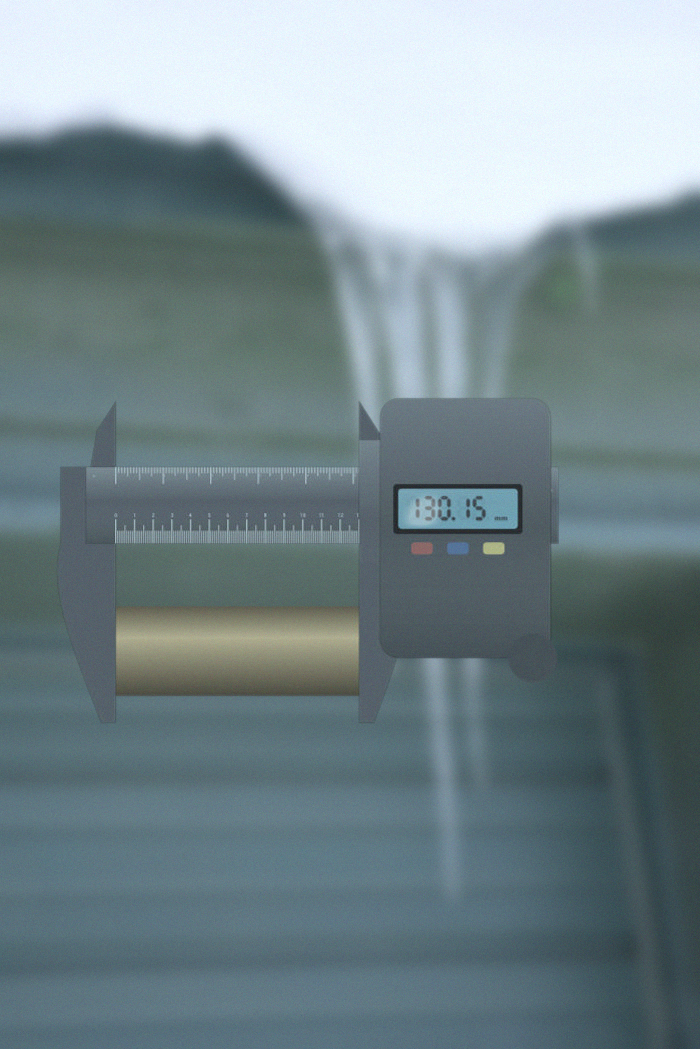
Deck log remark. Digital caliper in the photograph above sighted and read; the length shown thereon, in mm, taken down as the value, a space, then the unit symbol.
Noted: 130.15 mm
